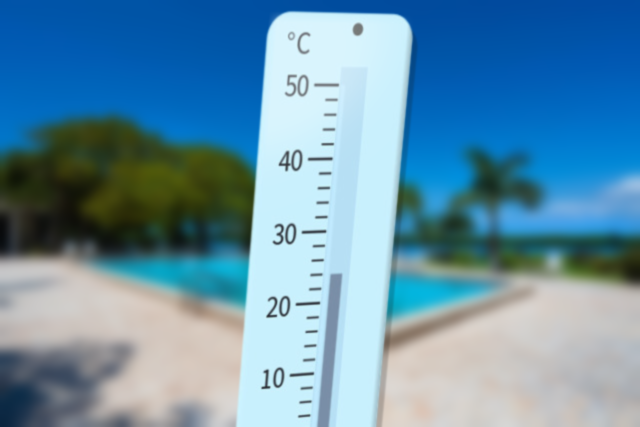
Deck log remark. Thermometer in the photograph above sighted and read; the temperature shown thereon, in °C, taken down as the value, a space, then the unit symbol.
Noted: 24 °C
